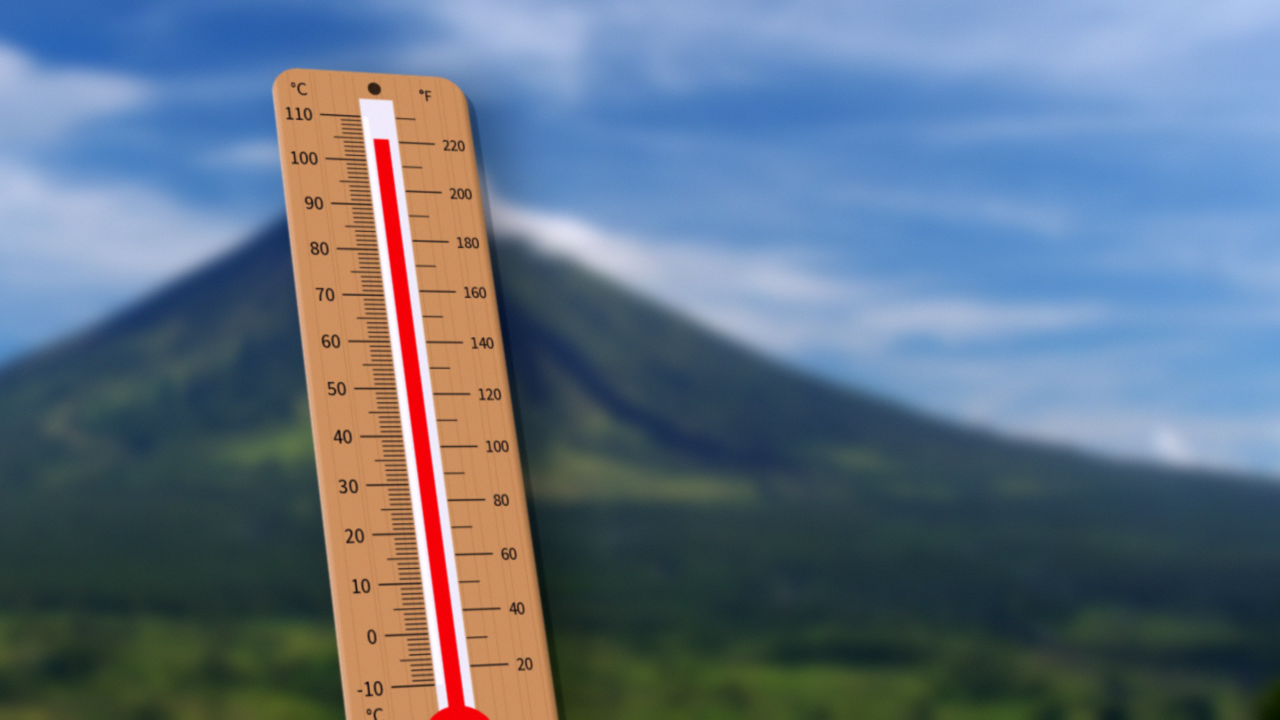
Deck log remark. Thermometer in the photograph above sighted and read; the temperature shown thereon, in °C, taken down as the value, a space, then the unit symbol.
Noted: 105 °C
